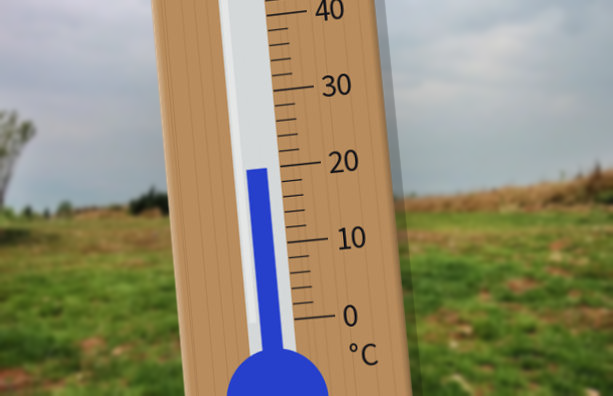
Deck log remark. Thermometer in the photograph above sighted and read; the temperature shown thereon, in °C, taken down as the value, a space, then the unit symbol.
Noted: 20 °C
